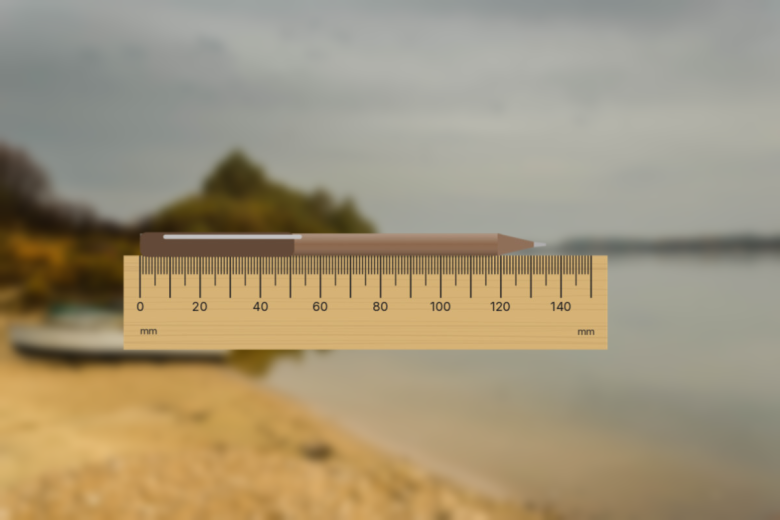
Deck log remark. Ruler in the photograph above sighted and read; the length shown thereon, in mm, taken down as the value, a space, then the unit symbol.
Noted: 135 mm
